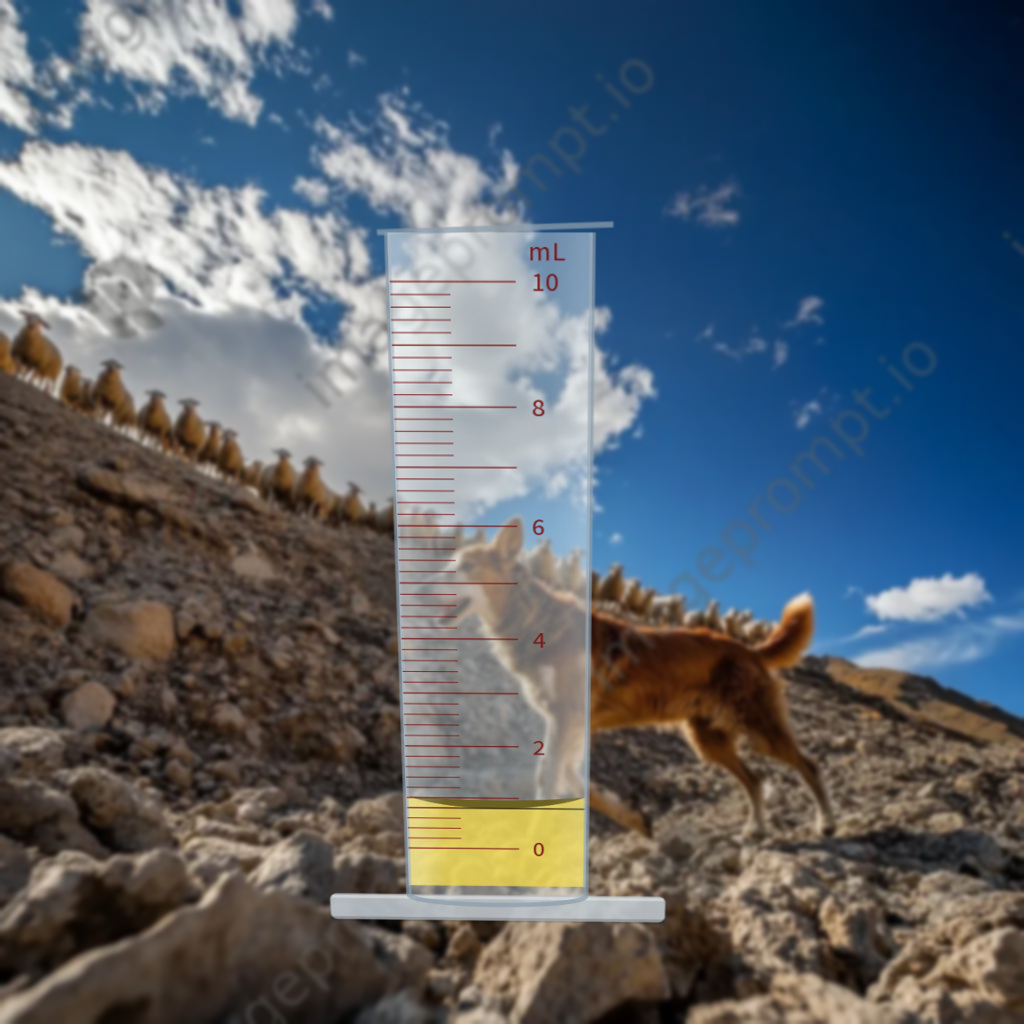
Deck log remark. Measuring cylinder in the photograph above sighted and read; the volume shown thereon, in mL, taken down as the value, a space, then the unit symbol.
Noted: 0.8 mL
